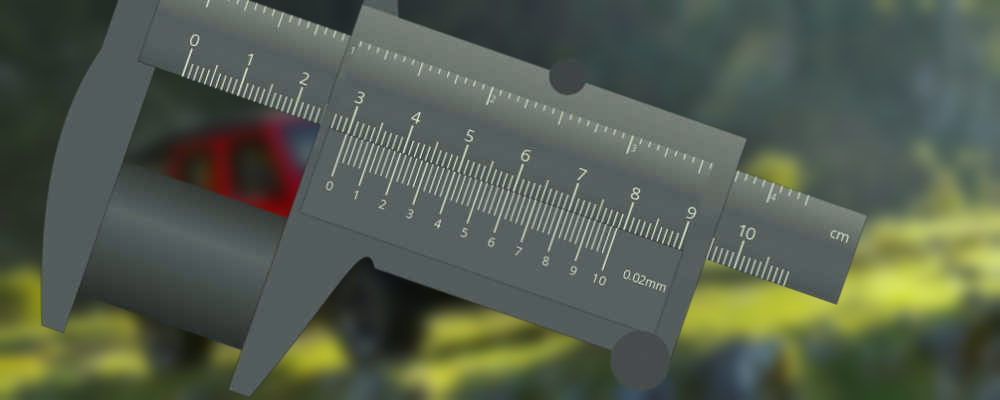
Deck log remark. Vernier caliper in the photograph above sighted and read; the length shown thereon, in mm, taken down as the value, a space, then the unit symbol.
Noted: 29.8 mm
